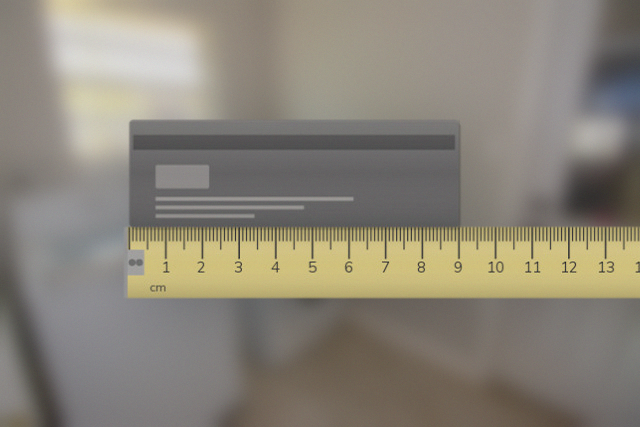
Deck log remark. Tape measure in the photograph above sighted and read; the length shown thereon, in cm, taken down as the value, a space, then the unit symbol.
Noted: 9 cm
